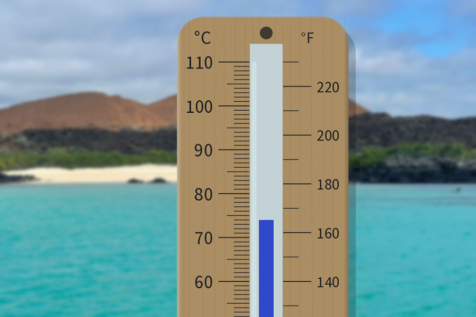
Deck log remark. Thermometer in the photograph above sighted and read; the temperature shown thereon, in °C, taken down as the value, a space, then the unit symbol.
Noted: 74 °C
